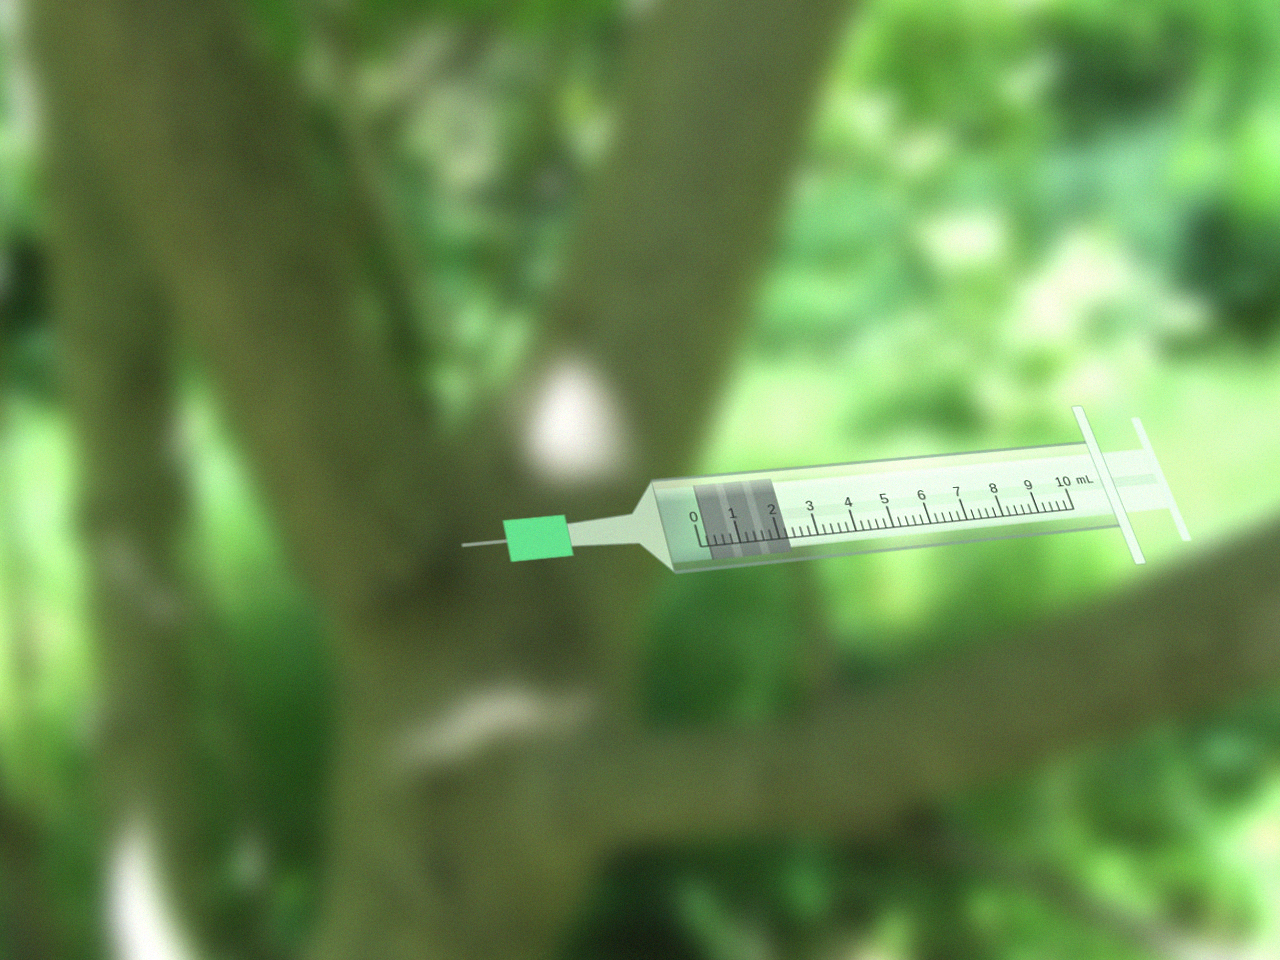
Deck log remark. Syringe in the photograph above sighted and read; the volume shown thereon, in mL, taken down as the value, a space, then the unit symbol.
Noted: 0.2 mL
